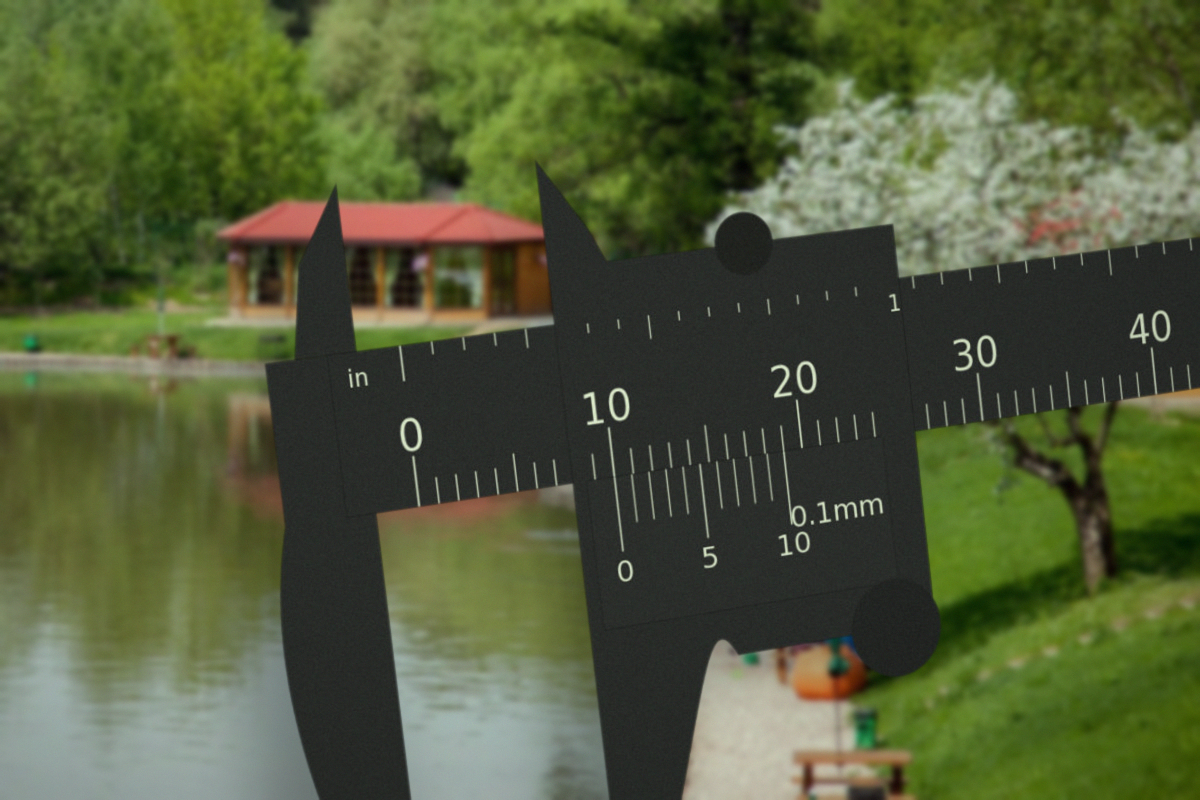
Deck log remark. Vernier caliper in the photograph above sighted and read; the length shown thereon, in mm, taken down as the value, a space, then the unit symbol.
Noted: 10.0 mm
